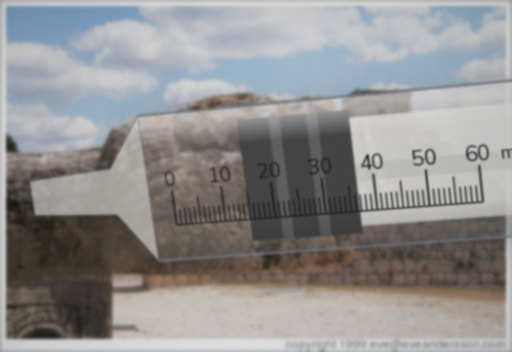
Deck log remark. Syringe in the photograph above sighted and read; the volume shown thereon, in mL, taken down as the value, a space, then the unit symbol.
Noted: 15 mL
